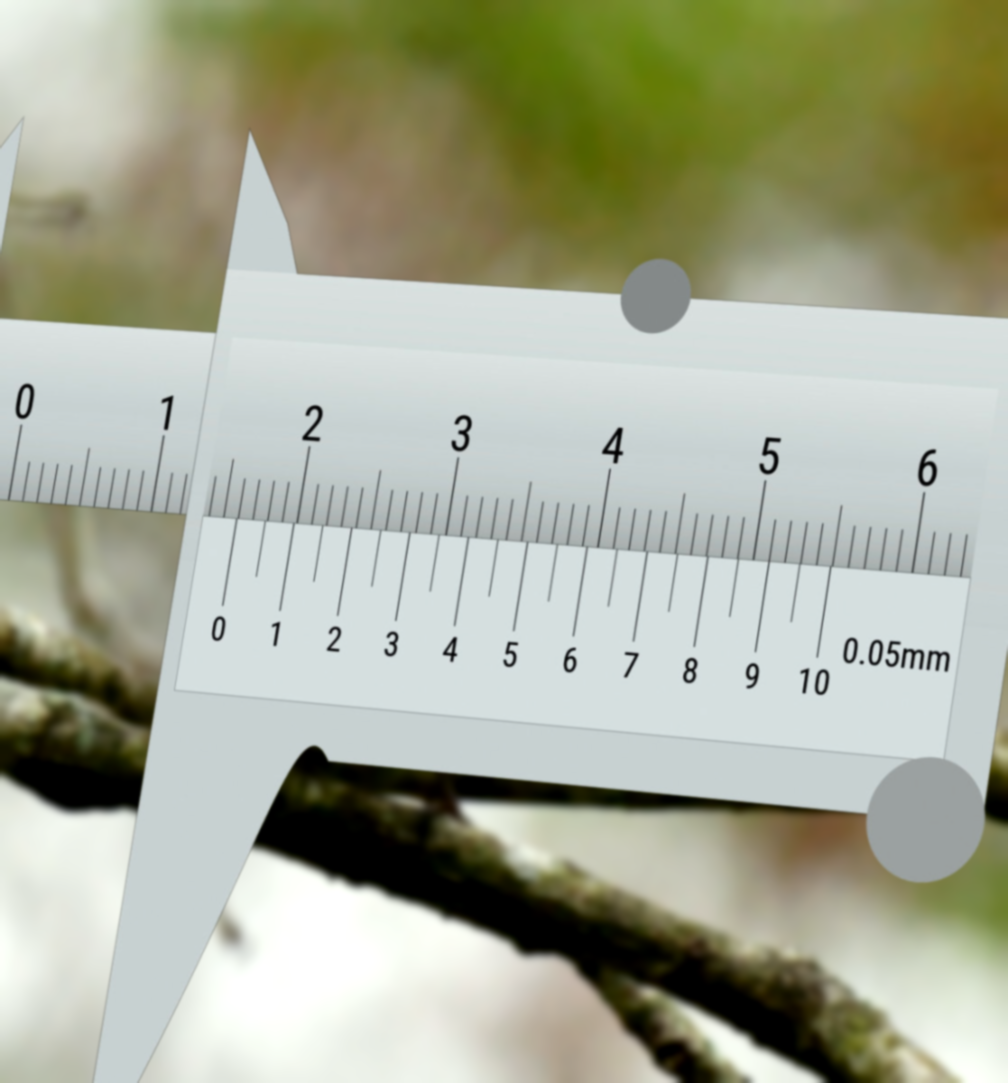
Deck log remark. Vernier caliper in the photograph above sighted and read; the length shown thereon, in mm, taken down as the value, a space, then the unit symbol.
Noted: 15.9 mm
